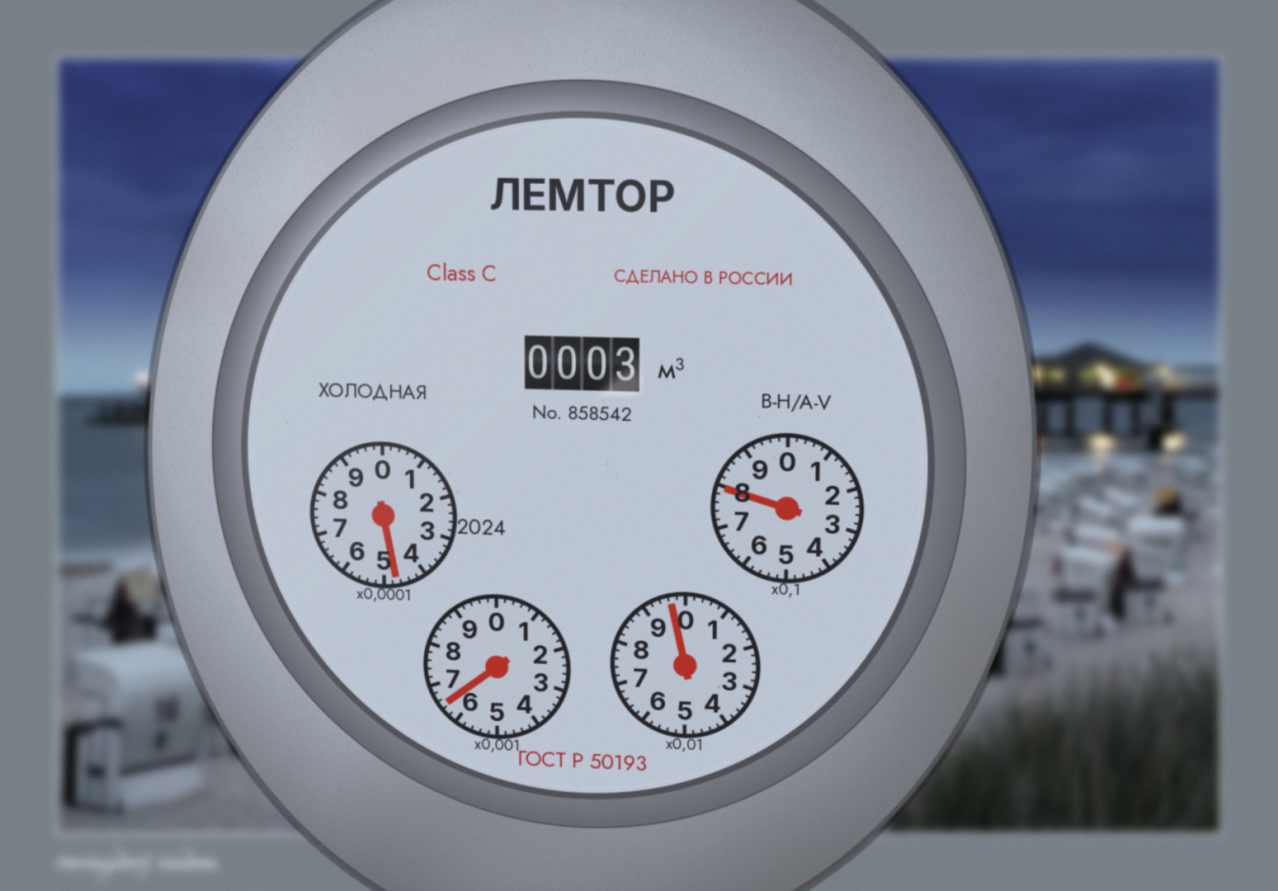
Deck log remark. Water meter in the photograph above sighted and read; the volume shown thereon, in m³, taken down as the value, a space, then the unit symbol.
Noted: 3.7964 m³
